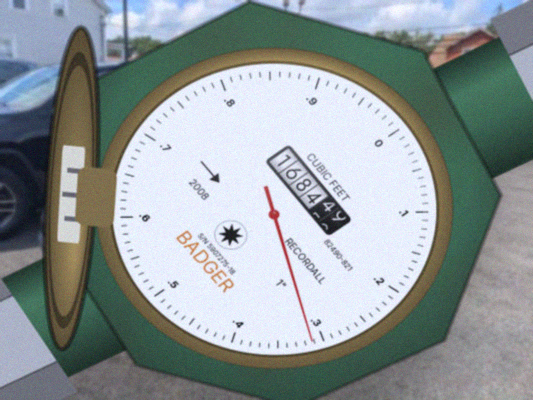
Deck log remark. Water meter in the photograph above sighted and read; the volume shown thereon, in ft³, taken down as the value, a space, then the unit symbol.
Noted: 168449.31 ft³
